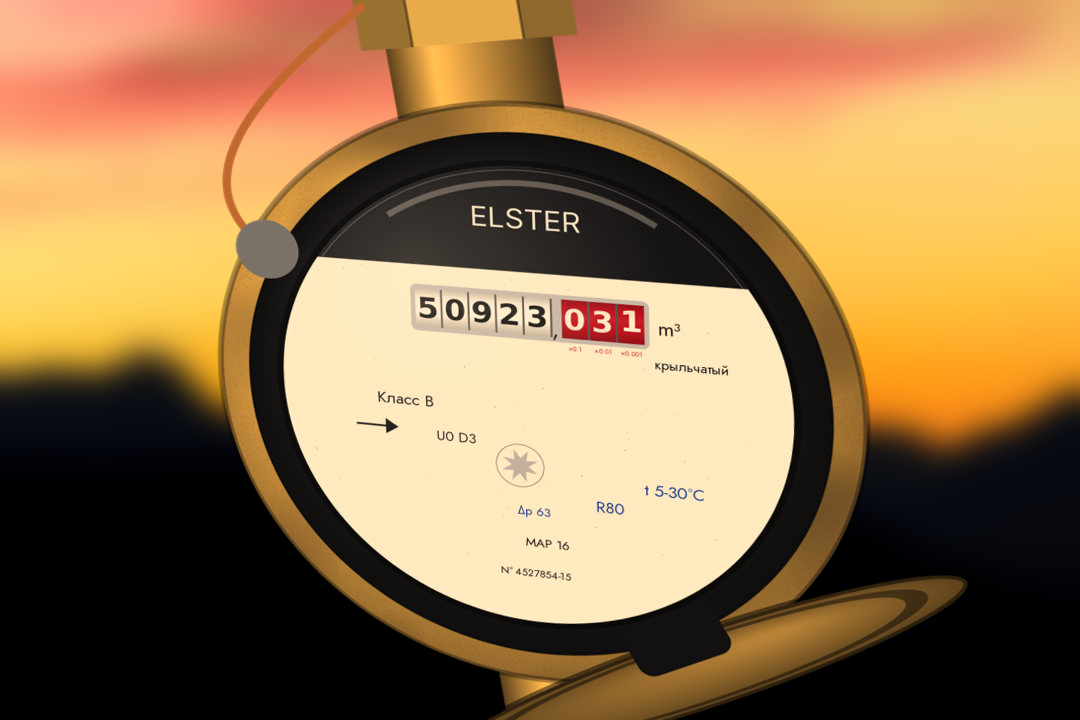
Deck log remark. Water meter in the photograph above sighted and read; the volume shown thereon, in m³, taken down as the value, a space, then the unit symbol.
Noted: 50923.031 m³
